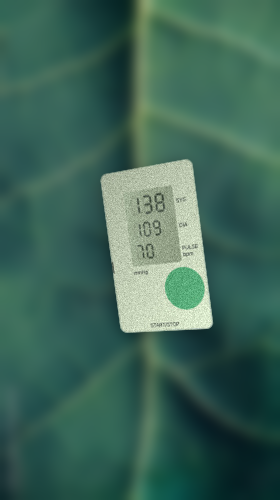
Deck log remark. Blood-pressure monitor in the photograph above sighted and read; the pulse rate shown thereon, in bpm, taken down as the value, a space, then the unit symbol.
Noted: 70 bpm
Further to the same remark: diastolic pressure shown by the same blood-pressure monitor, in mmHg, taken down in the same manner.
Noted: 109 mmHg
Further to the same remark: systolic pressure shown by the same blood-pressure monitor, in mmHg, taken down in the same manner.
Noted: 138 mmHg
